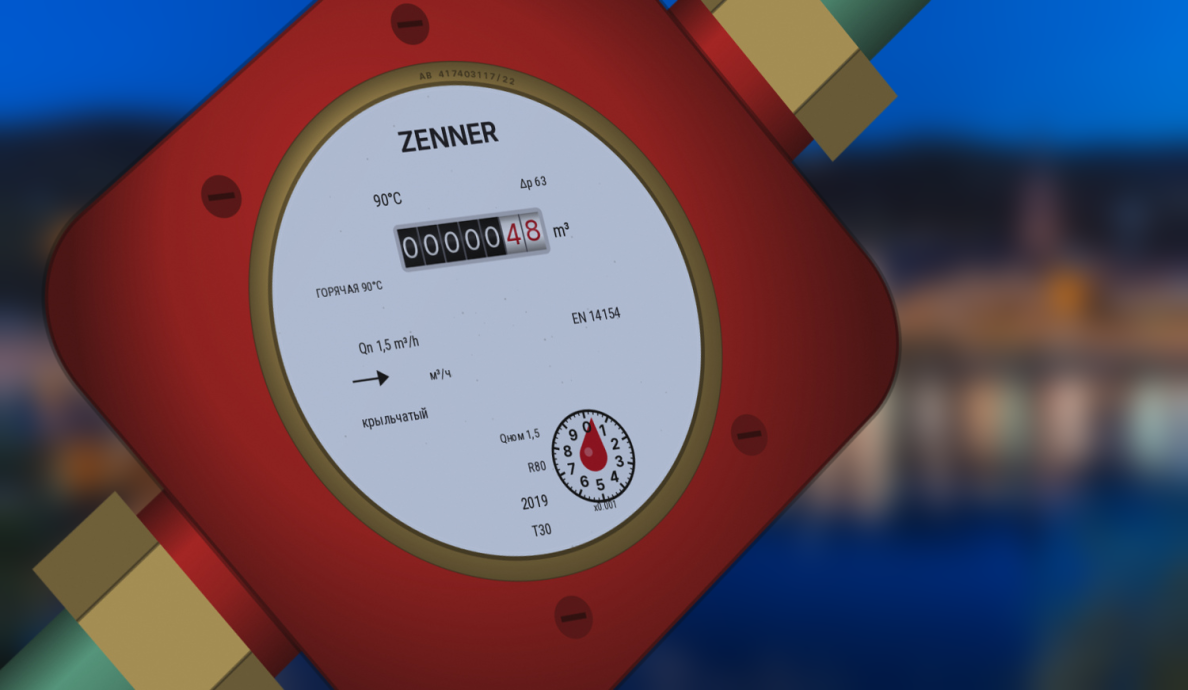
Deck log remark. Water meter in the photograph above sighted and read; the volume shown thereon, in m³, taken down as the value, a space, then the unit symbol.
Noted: 0.480 m³
